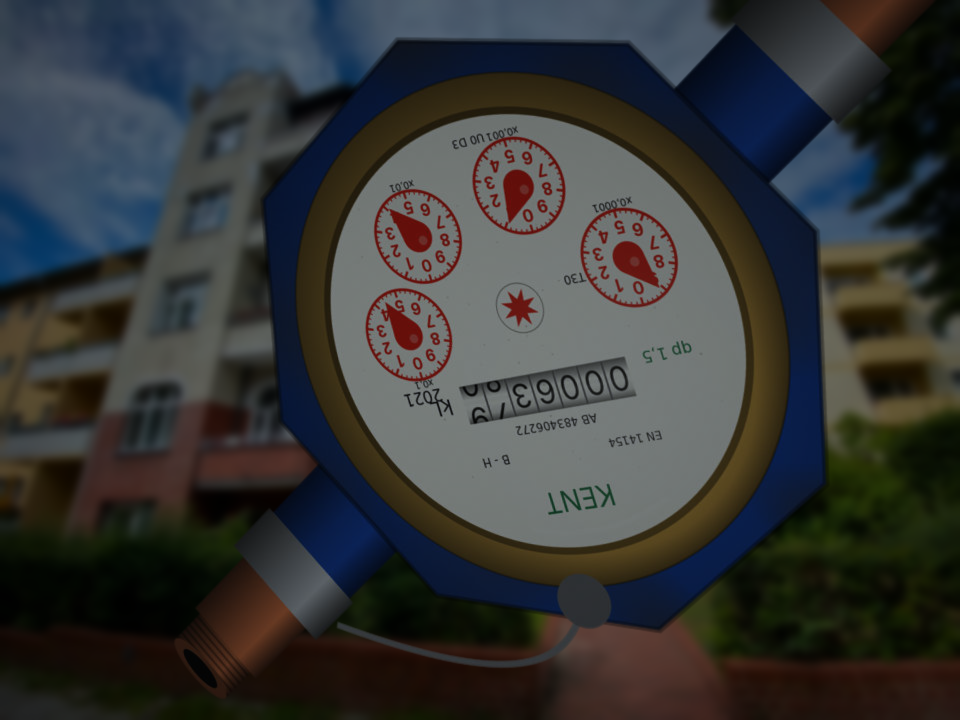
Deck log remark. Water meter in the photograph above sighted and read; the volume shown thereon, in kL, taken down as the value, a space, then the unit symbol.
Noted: 6379.4409 kL
